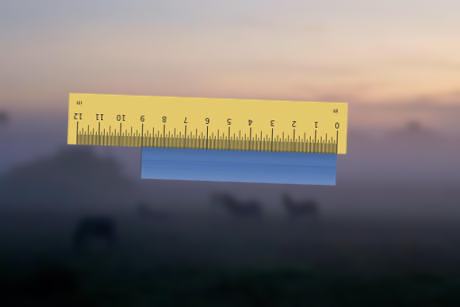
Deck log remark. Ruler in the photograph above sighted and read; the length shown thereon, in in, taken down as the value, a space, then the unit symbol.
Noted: 9 in
